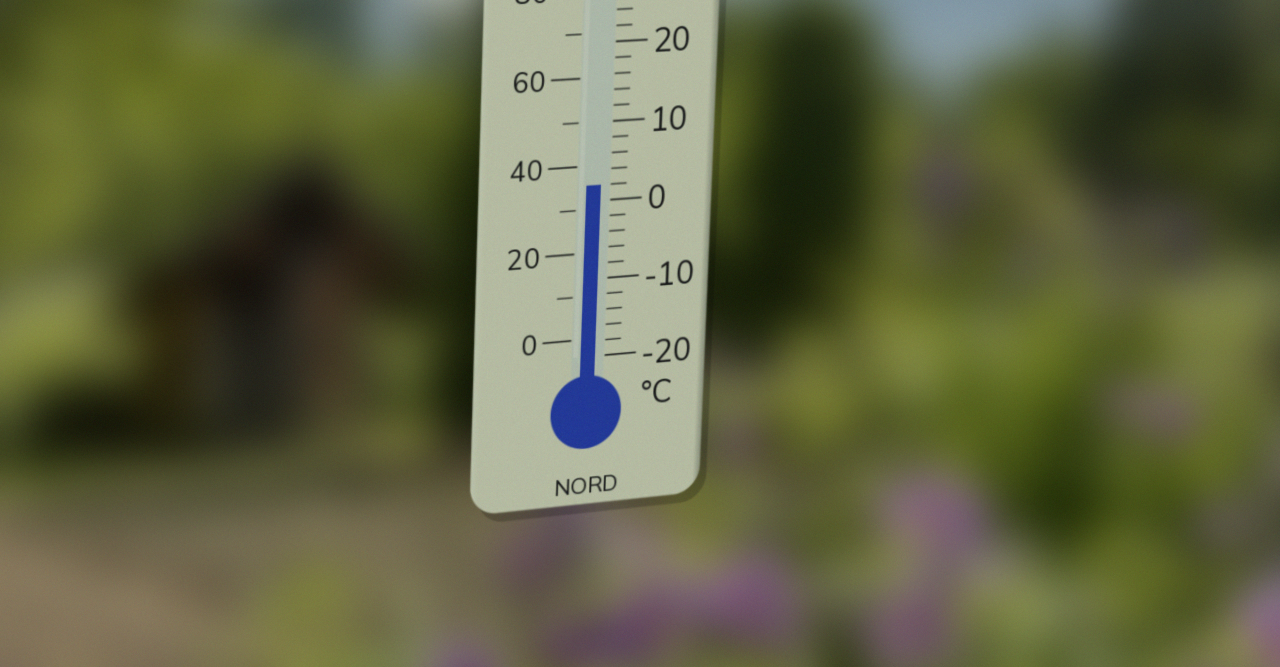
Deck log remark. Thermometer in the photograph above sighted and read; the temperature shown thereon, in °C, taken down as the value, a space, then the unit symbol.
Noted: 2 °C
